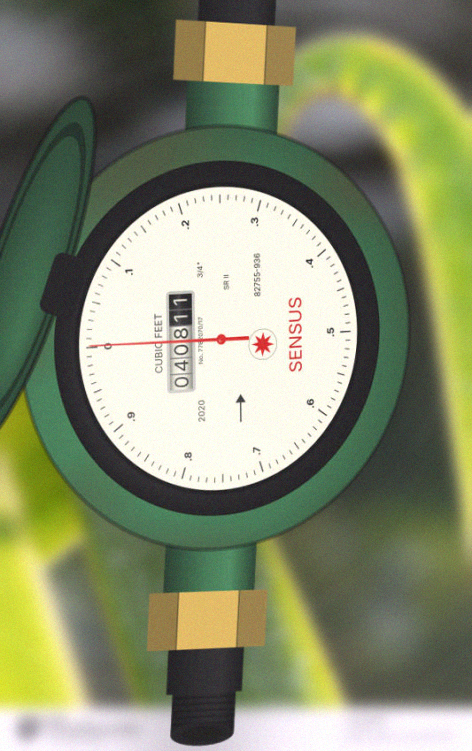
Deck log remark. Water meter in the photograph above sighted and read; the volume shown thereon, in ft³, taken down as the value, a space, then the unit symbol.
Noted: 40811.00 ft³
